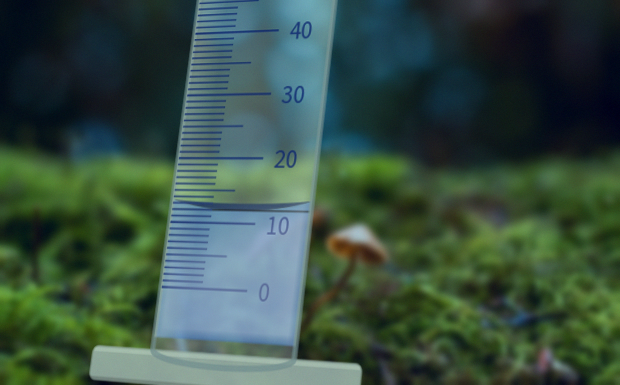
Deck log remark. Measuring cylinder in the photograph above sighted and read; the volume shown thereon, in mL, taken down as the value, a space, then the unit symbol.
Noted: 12 mL
